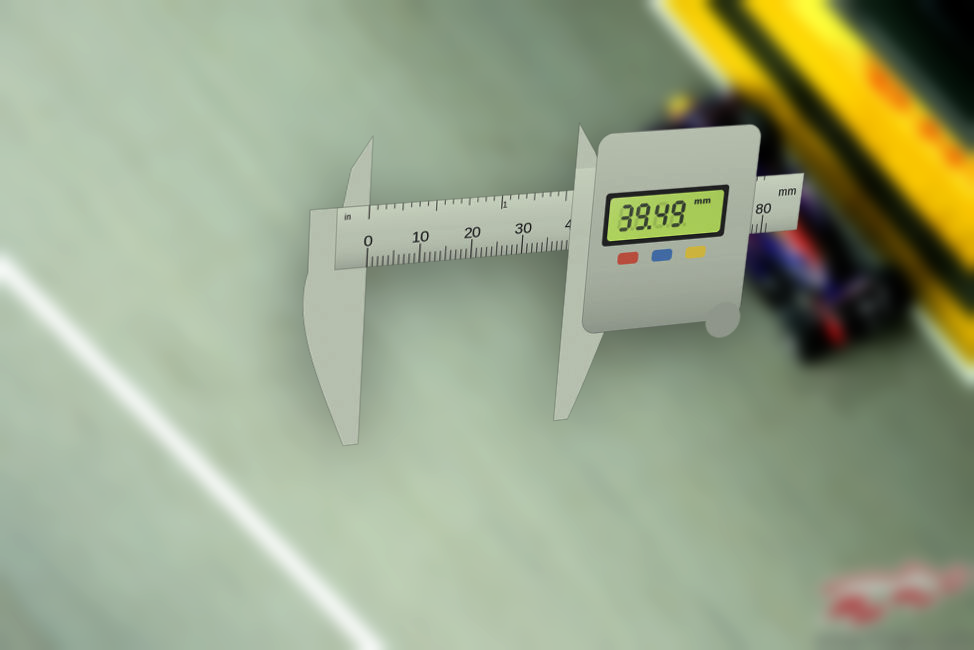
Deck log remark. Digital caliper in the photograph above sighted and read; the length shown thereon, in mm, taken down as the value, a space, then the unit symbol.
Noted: 39.49 mm
